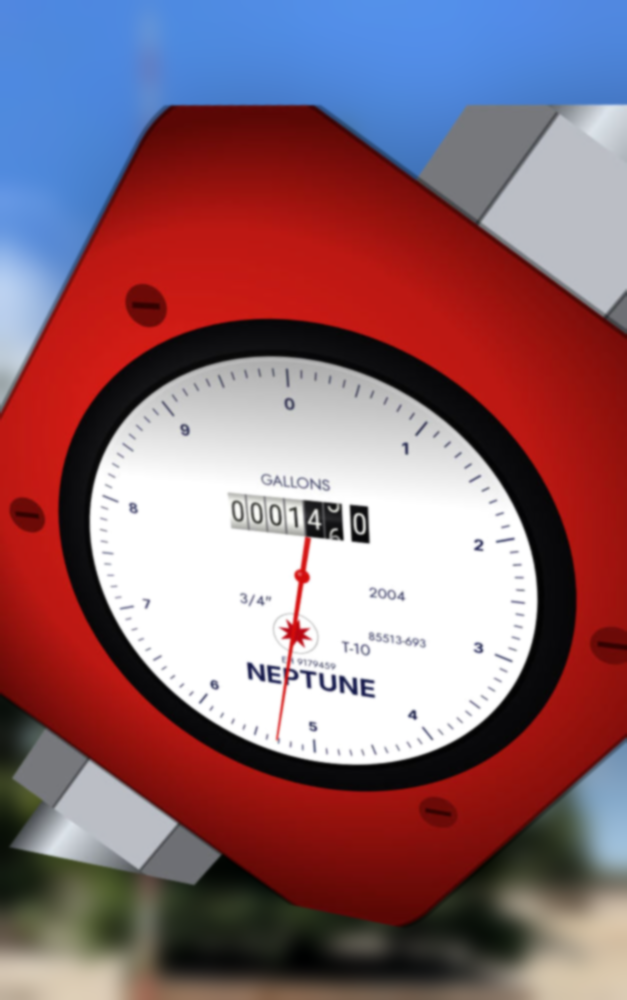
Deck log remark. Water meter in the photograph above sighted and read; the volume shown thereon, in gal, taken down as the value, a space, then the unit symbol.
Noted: 1455.3 gal
